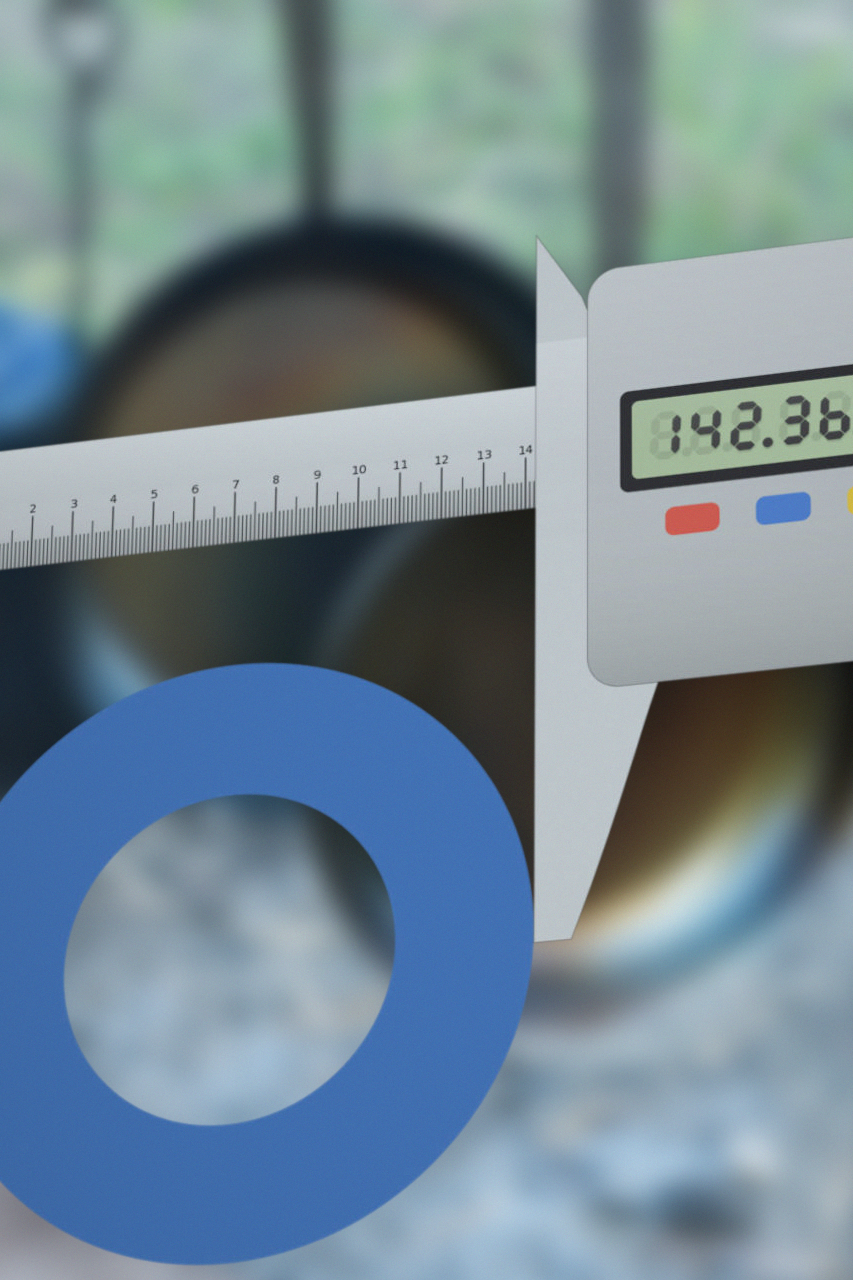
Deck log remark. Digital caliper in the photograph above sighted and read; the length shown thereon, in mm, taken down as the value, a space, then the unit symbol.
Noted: 142.36 mm
